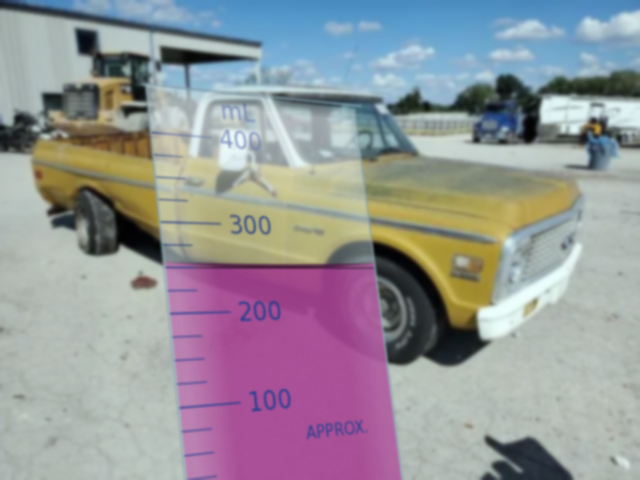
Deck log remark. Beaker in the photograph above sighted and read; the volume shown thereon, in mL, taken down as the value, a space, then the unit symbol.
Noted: 250 mL
